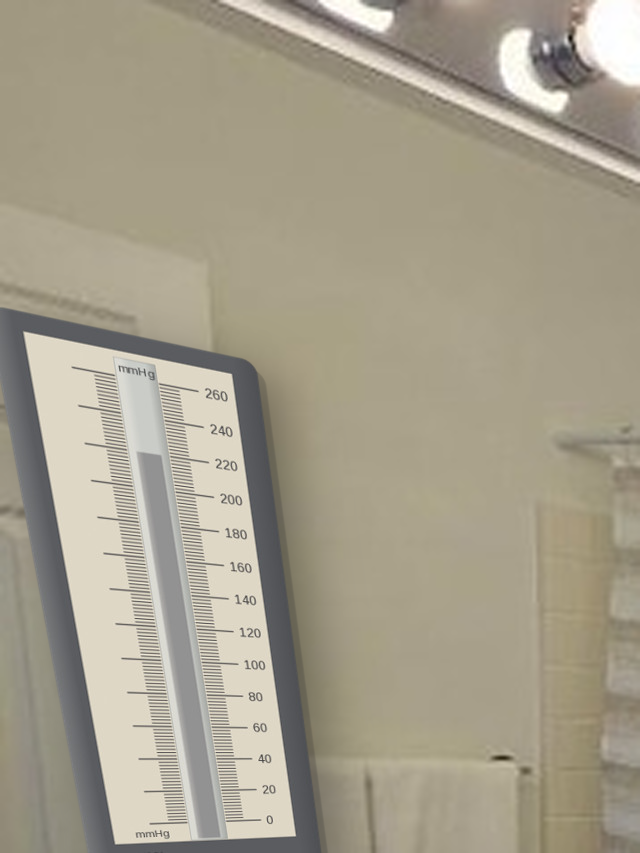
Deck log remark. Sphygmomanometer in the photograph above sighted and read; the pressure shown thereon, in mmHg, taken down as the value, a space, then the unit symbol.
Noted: 220 mmHg
